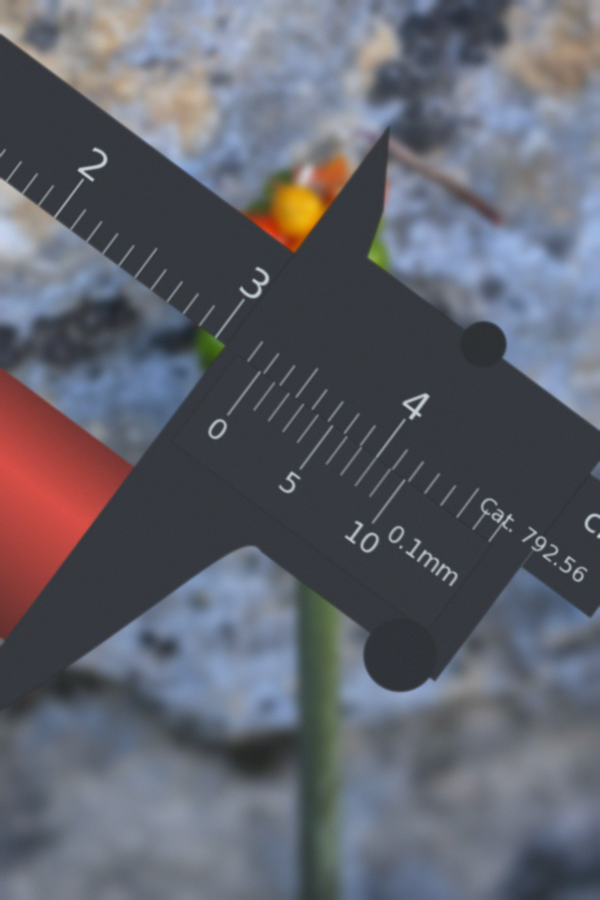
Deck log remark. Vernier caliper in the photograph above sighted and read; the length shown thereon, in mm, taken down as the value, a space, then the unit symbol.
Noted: 32.8 mm
